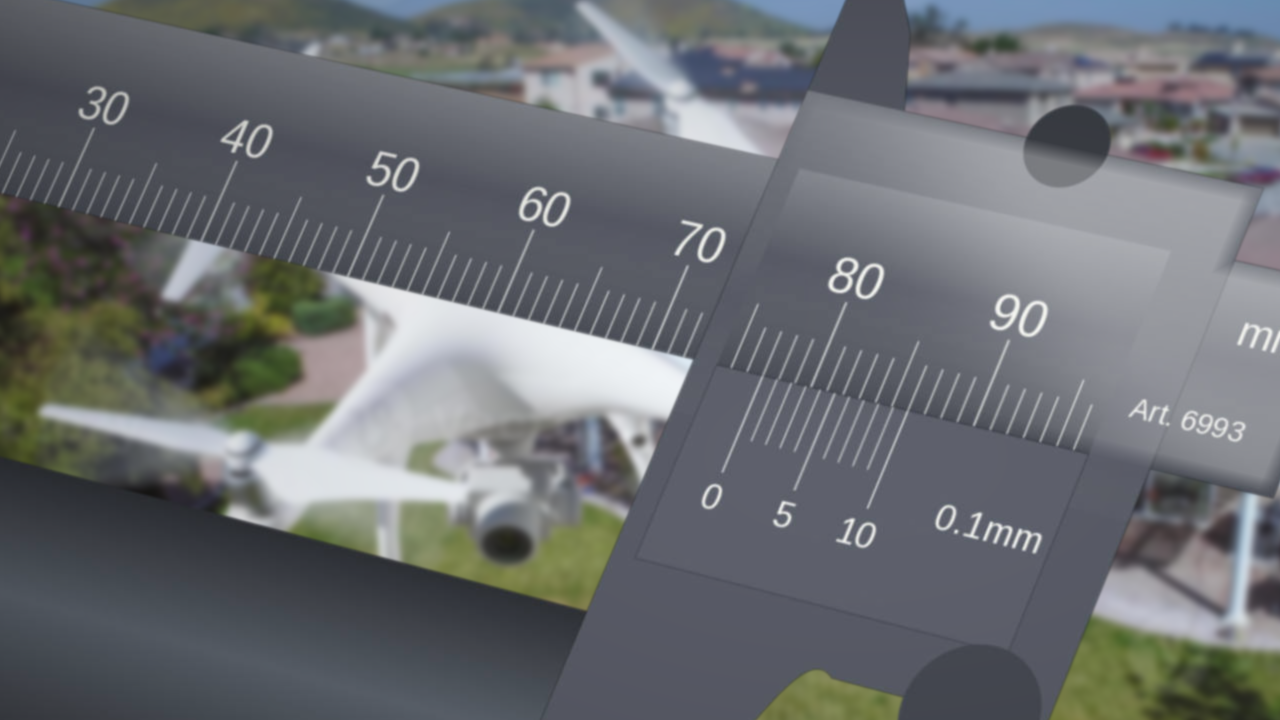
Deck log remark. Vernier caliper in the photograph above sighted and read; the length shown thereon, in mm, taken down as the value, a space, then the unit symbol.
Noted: 77.0 mm
